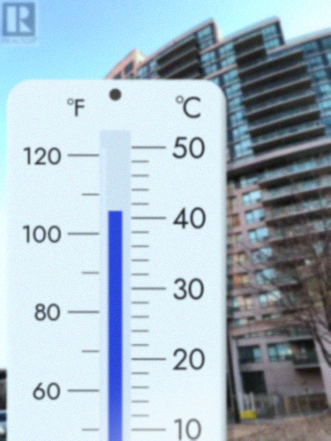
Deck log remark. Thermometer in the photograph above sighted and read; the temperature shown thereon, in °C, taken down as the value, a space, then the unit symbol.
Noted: 41 °C
